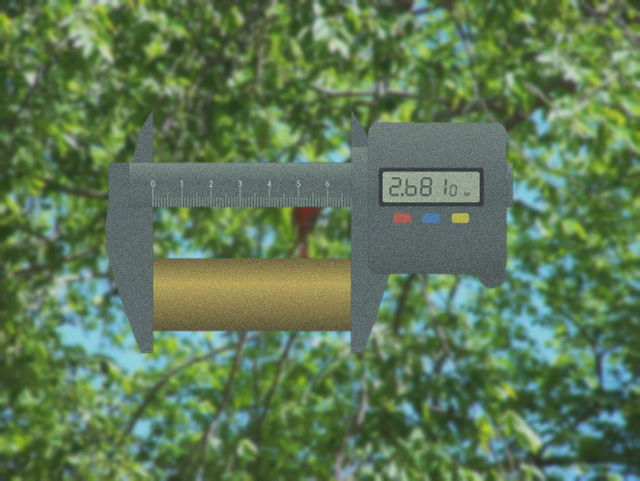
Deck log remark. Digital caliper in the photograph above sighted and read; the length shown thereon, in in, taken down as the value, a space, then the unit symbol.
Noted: 2.6810 in
